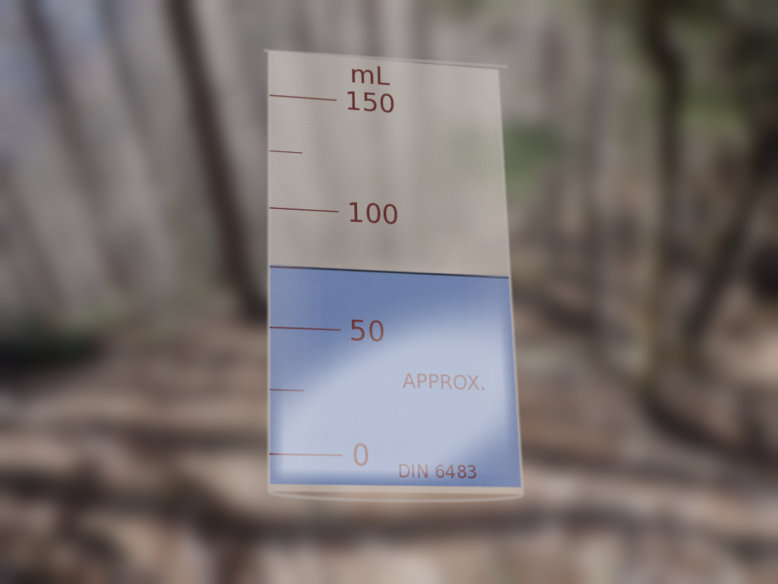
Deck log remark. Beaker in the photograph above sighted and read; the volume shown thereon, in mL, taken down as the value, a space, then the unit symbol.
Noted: 75 mL
